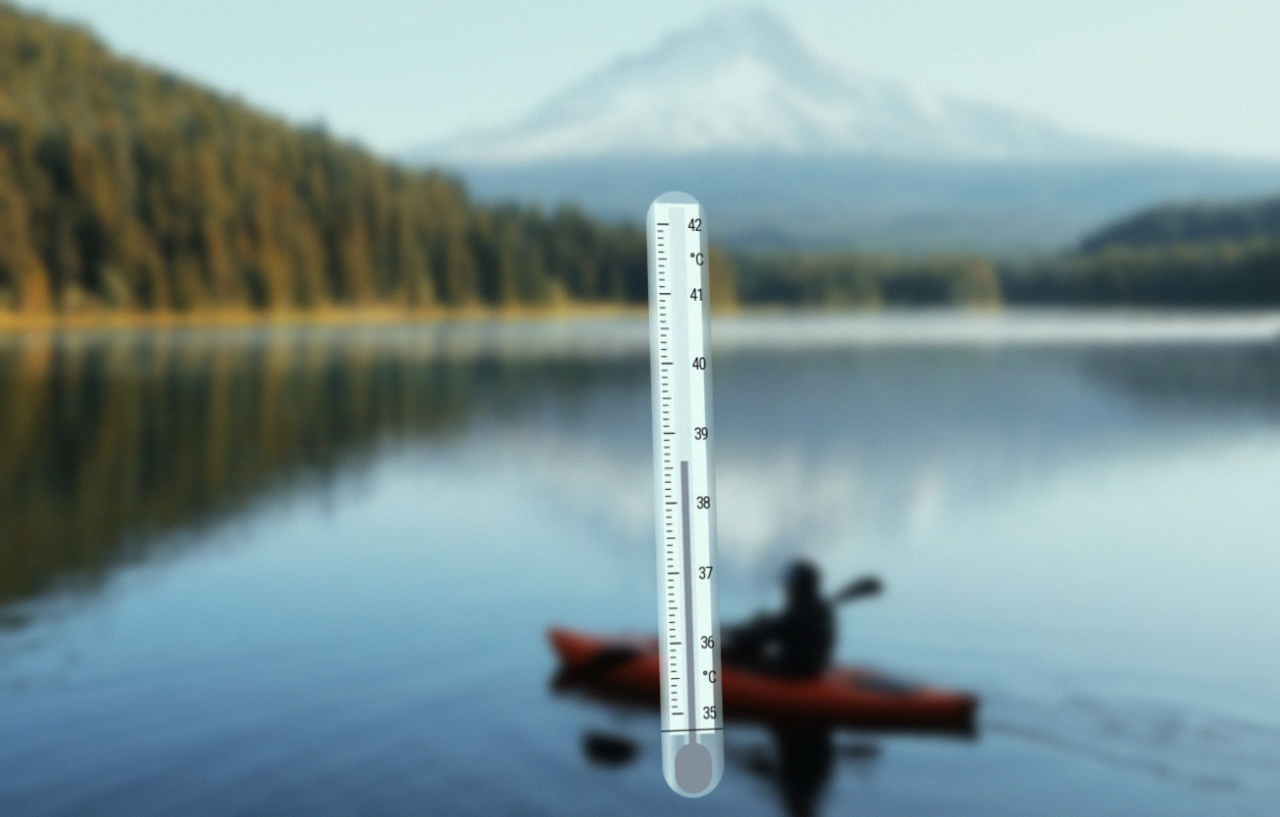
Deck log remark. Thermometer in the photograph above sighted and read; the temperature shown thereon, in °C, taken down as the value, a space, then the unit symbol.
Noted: 38.6 °C
